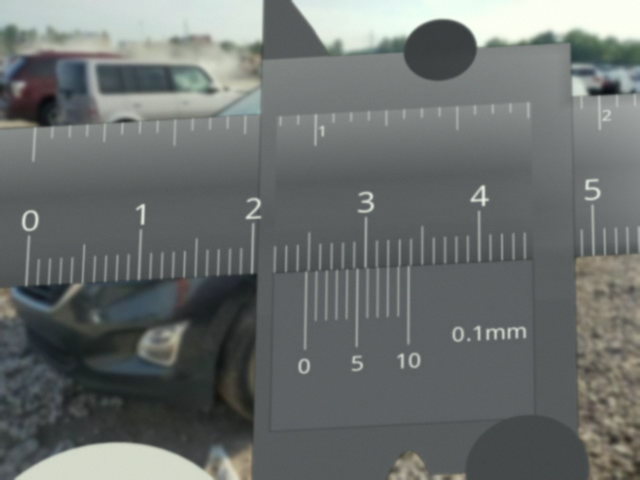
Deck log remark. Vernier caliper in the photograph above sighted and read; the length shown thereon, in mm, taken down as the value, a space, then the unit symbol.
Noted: 24.8 mm
